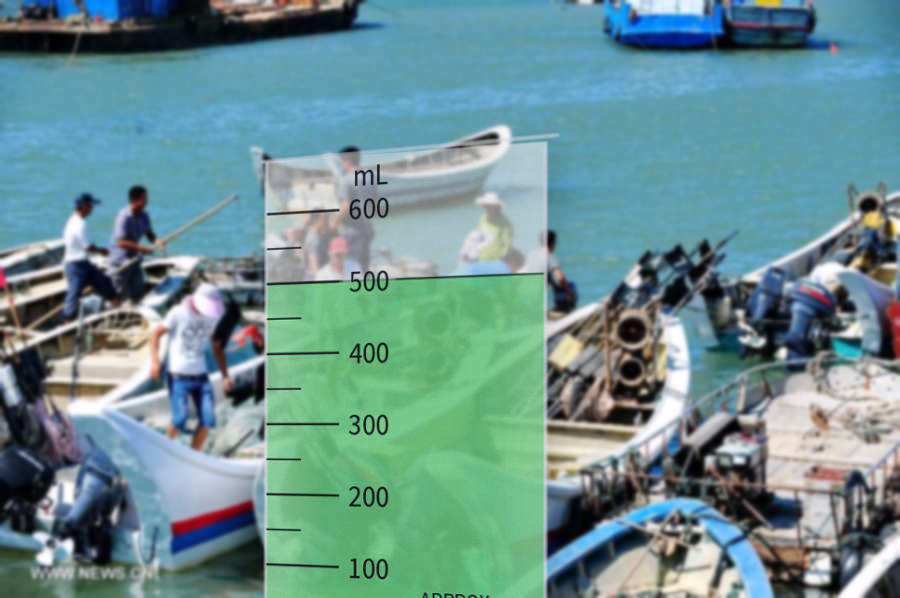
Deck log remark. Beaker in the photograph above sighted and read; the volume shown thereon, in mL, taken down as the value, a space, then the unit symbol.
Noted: 500 mL
